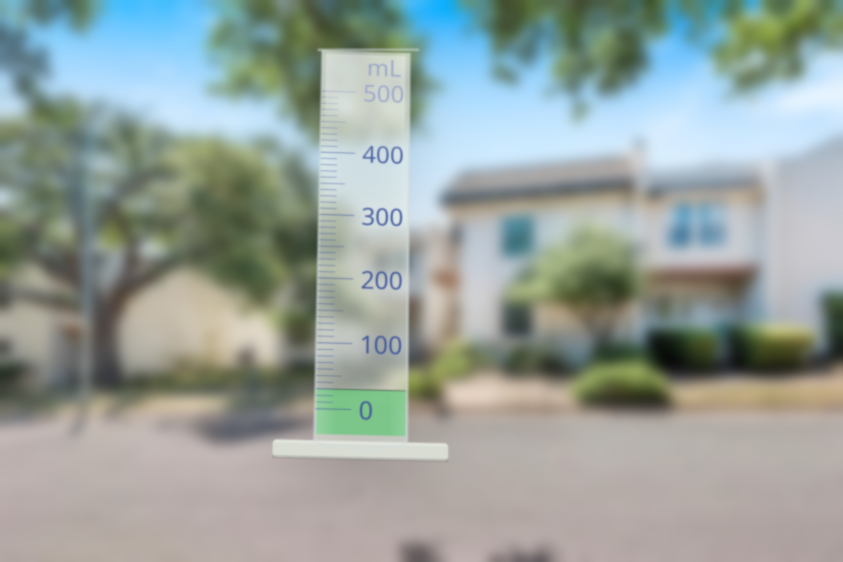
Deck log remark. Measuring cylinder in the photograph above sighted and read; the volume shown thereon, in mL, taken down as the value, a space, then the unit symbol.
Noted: 30 mL
